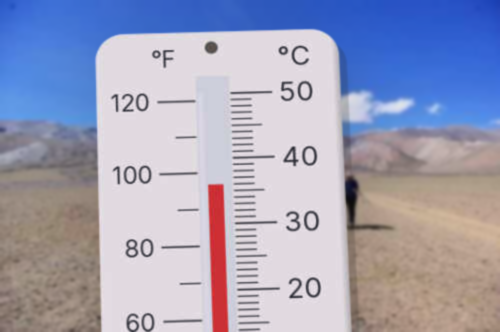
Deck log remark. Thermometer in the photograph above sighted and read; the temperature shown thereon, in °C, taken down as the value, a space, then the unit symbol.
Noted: 36 °C
